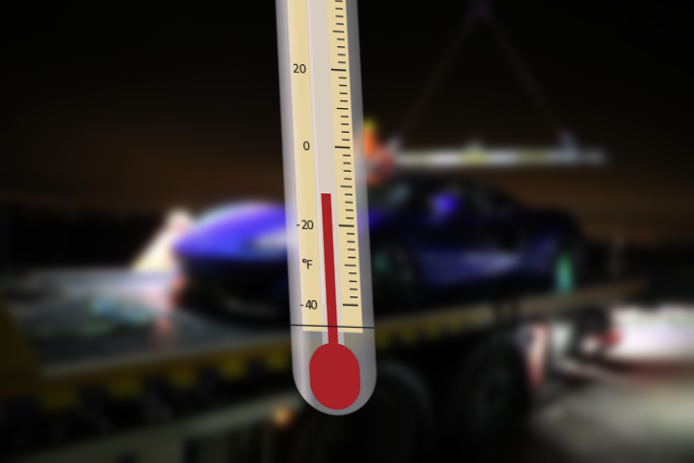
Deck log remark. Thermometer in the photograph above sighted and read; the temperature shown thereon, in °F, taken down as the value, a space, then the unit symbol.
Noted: -12 °F
